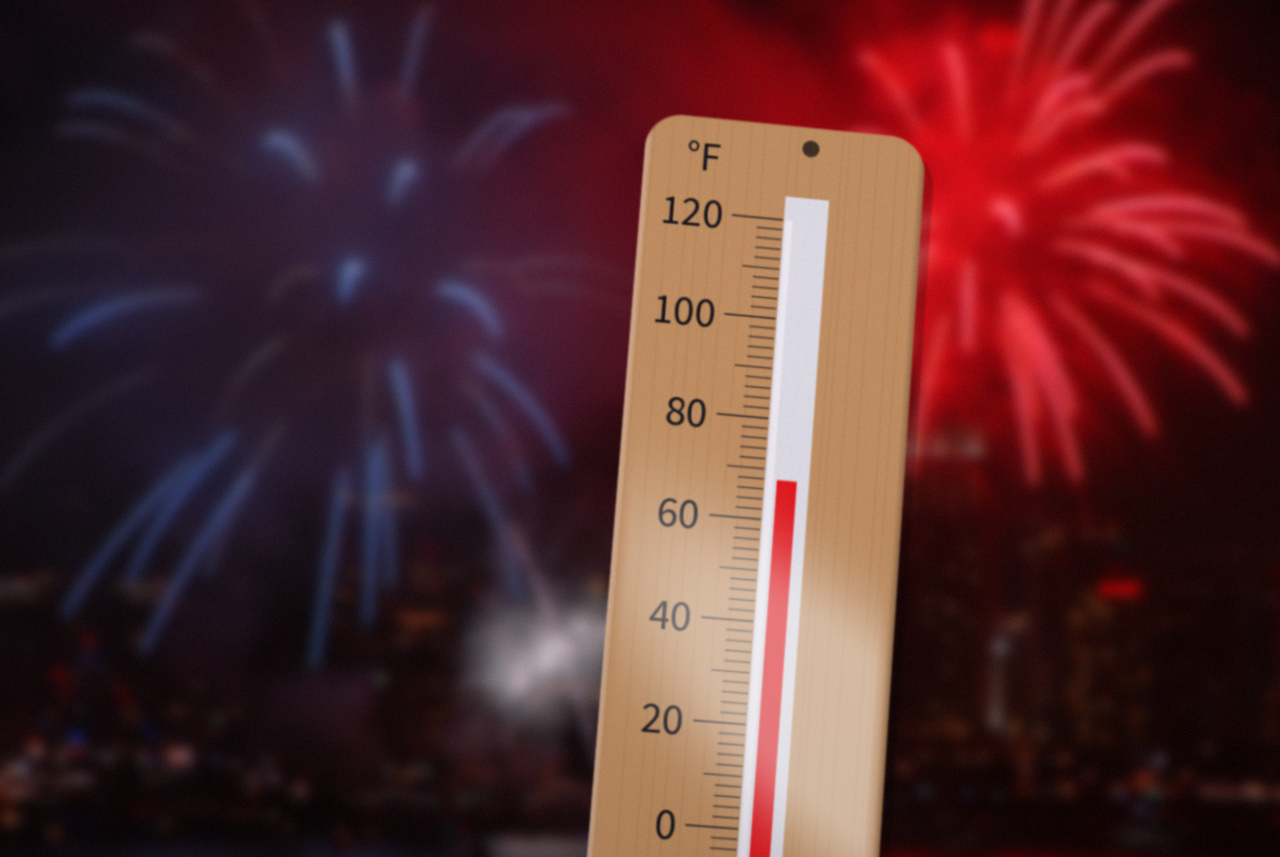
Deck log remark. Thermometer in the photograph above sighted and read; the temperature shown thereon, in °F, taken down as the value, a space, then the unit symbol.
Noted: 68 °F
